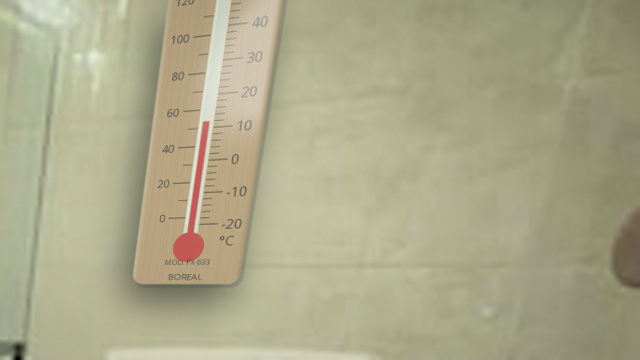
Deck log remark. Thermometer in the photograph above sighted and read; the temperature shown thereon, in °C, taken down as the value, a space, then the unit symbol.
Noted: 12 °C
